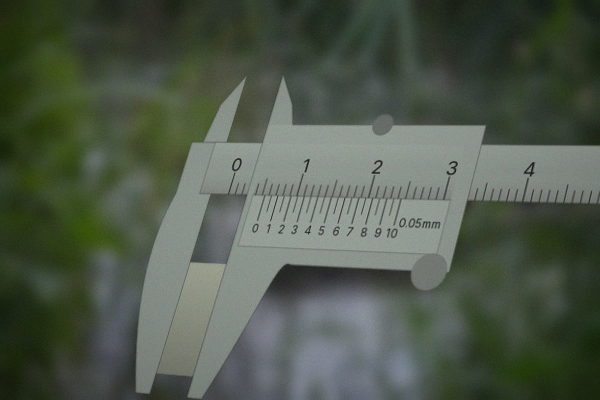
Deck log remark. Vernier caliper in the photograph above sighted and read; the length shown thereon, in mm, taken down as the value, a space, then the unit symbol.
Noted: 5.4 mm
